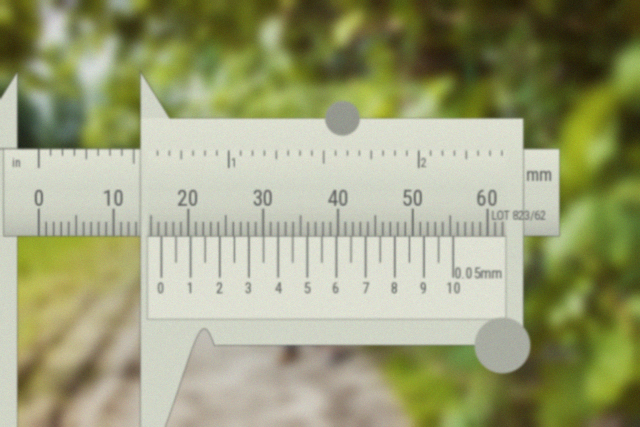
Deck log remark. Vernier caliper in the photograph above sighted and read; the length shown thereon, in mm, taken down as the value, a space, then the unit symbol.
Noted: 16.4 mm
